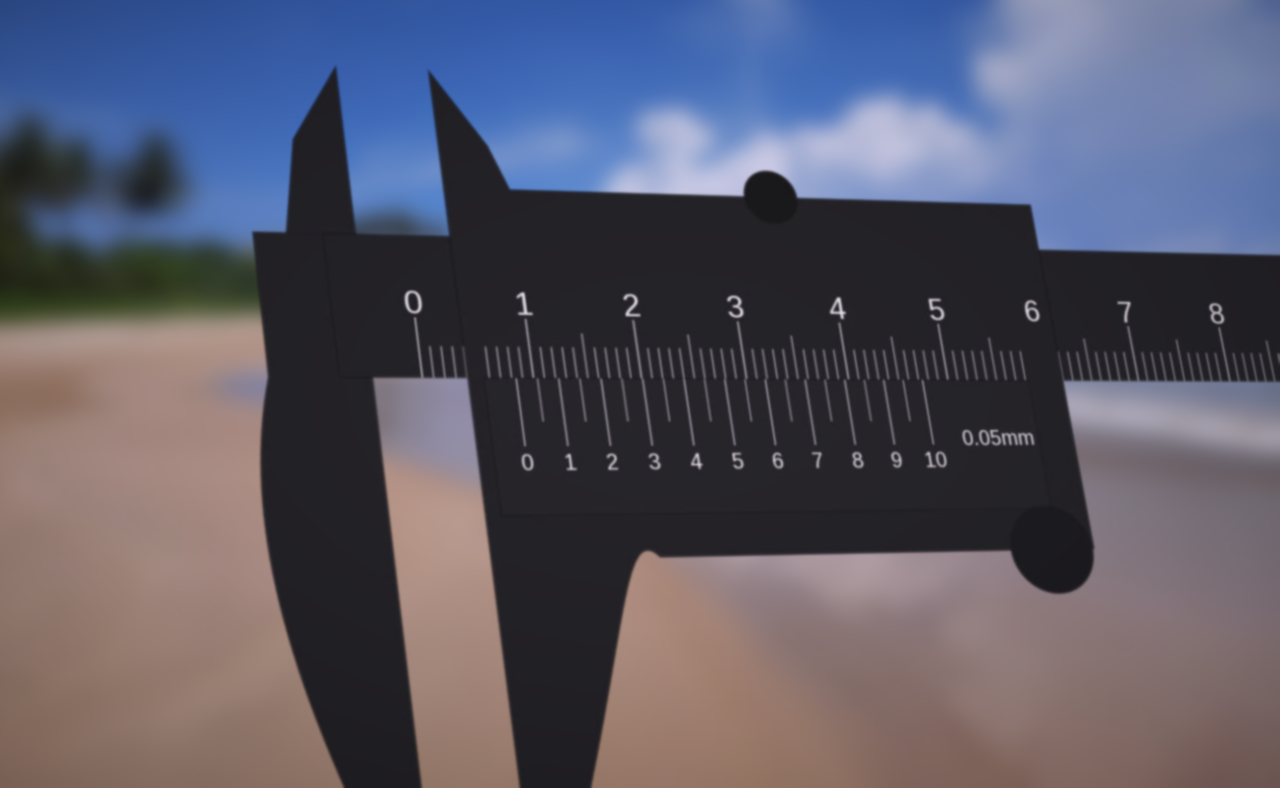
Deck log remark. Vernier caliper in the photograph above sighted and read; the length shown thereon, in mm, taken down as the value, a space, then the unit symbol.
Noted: 8.4 mm
